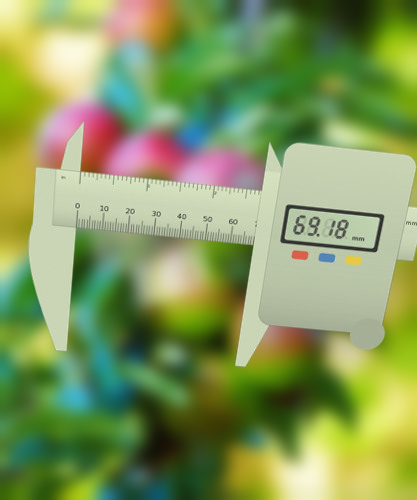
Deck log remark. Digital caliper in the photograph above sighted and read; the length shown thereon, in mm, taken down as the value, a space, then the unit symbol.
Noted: 69.18 mm
